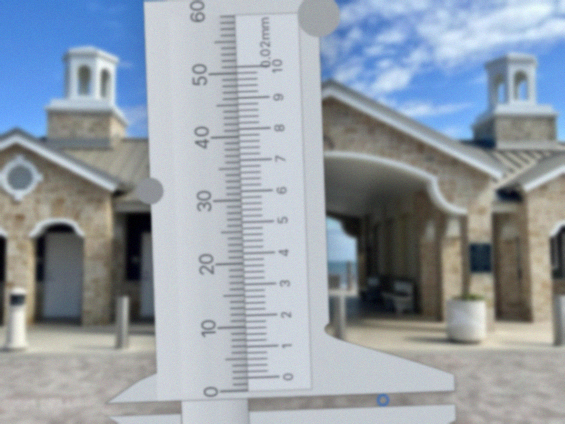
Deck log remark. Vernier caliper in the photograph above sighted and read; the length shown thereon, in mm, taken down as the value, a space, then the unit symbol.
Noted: 2.0 mm
